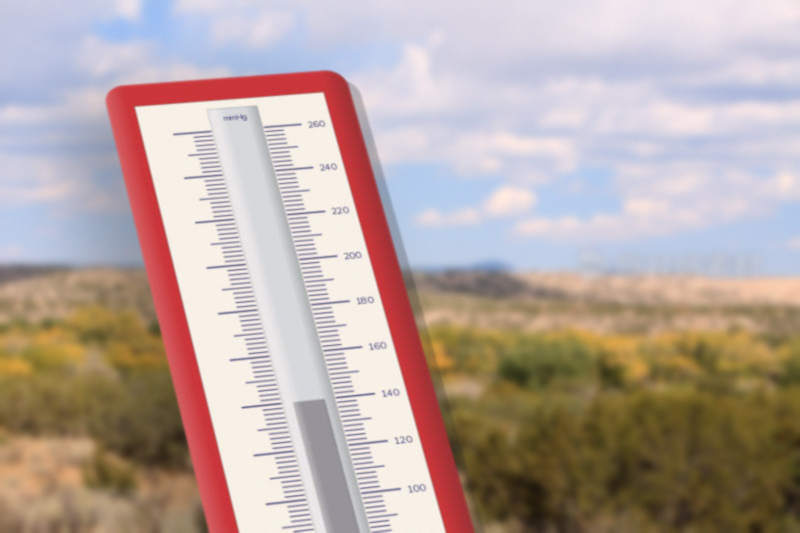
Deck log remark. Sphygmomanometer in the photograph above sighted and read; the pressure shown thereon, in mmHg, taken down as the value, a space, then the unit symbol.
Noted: 140 mmHg
